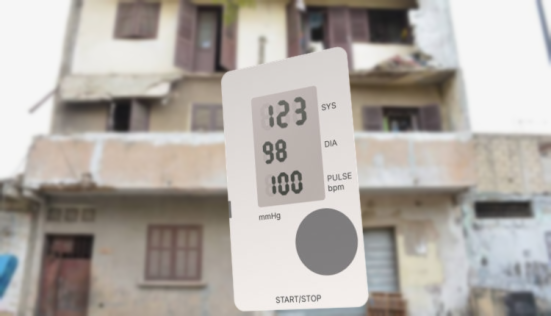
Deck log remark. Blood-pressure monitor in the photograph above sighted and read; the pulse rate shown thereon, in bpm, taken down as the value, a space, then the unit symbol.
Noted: 100 bpm
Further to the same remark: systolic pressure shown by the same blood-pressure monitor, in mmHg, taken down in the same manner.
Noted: 123 mmHg
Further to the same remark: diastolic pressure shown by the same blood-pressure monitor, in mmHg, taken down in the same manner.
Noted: 98 mmHg
